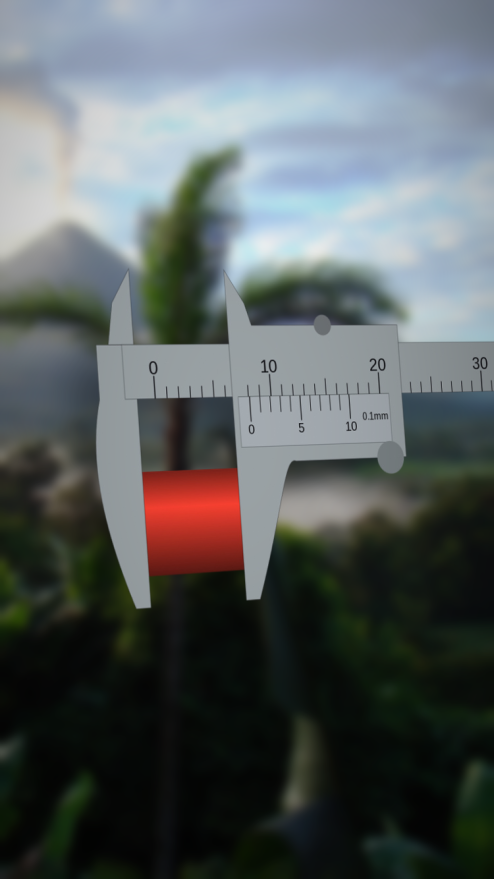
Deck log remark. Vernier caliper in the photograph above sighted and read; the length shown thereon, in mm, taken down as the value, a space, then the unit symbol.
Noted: 8.1 mm
